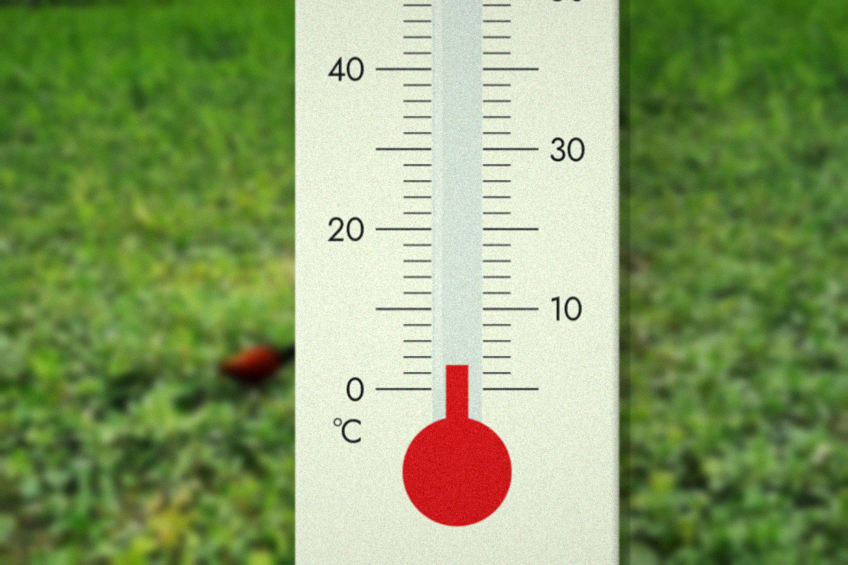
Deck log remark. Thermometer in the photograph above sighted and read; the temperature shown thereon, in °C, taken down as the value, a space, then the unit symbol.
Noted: 3 °C
